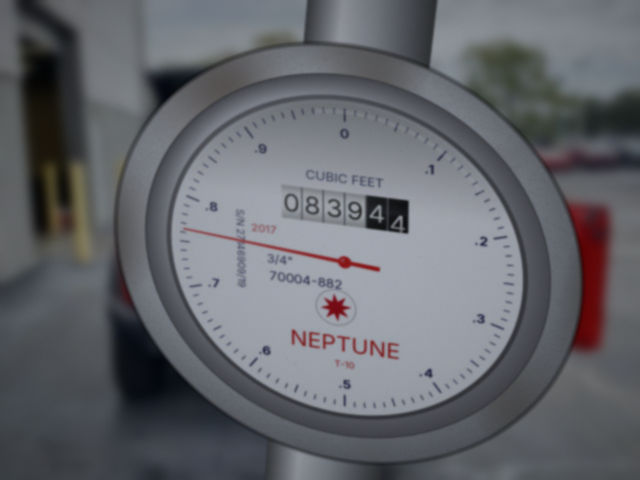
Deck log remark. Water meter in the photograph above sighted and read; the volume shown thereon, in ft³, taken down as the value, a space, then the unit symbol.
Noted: 83943.76 ft³
